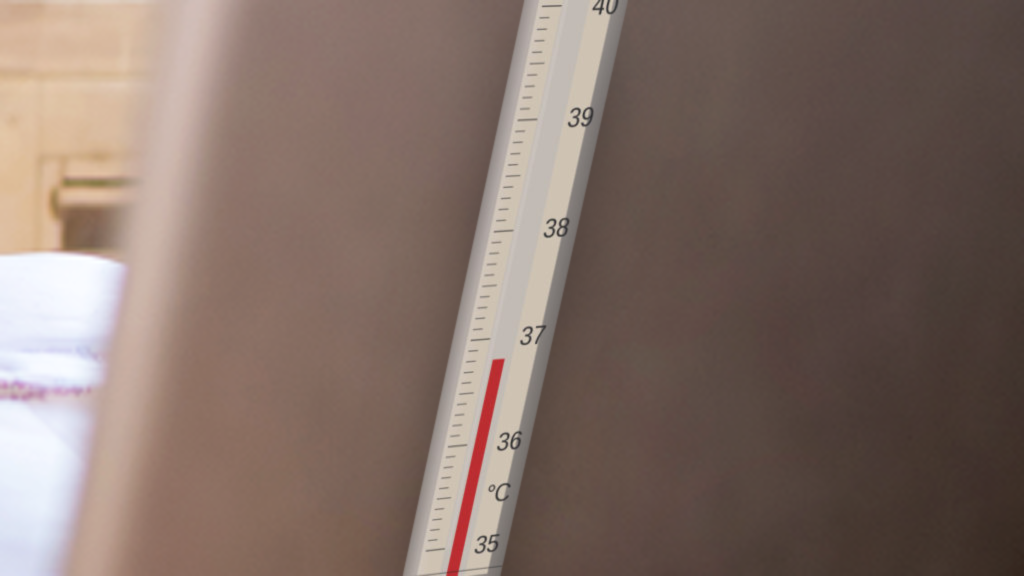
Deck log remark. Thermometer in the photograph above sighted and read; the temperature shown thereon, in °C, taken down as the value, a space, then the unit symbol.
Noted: 36.8 °C
